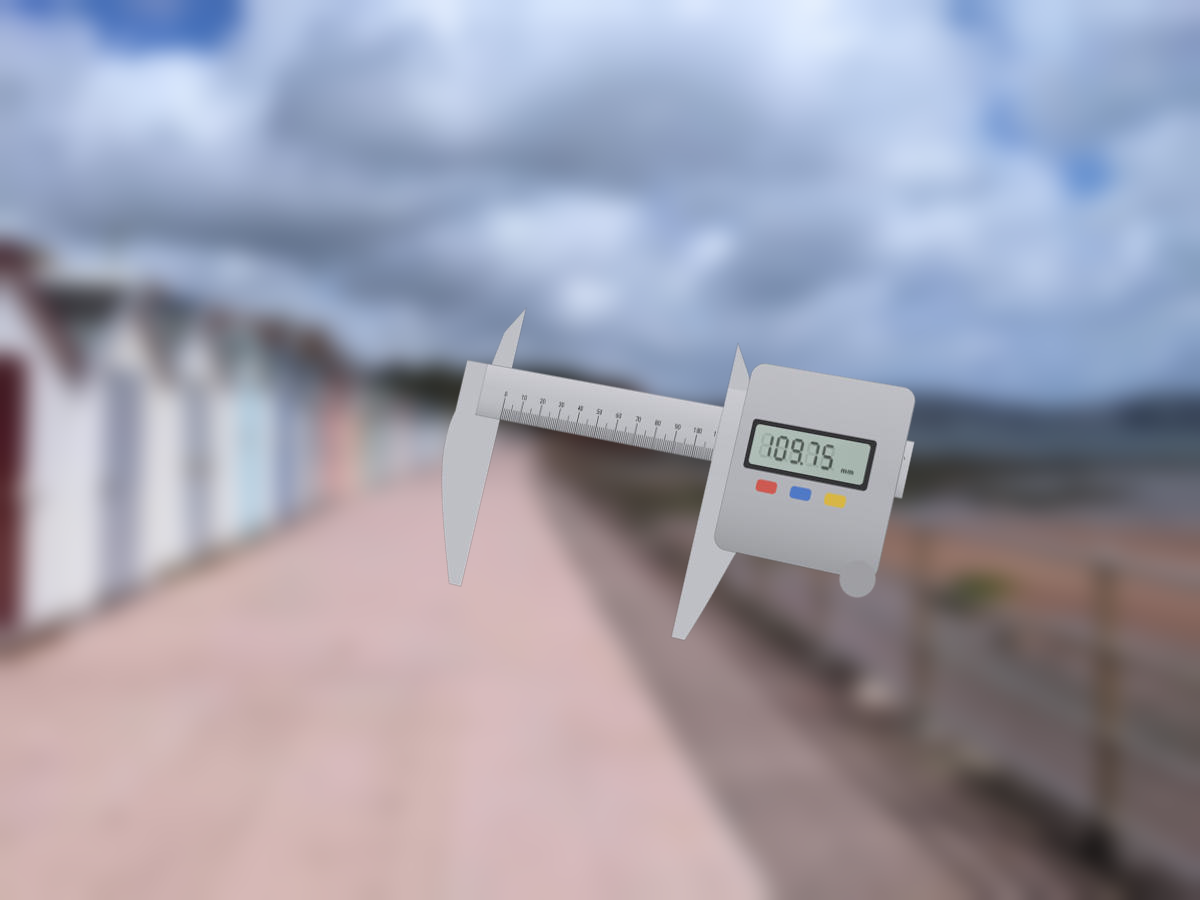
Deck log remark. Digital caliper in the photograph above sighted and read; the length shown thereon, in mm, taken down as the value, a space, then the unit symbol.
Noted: 109.75 mm
